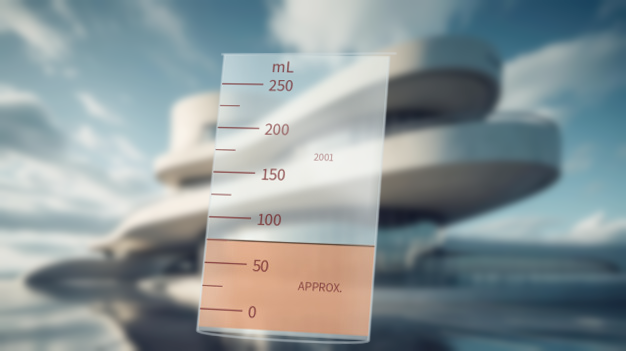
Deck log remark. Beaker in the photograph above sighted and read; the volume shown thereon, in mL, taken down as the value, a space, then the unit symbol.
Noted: 75 mL
